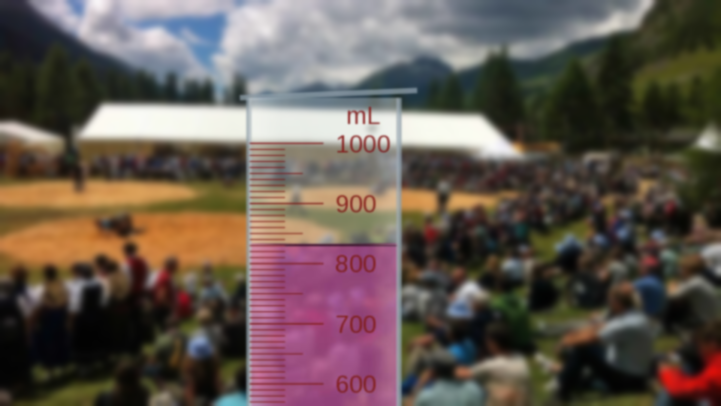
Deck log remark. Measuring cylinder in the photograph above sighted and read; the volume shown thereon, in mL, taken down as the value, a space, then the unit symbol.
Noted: 830 mL
